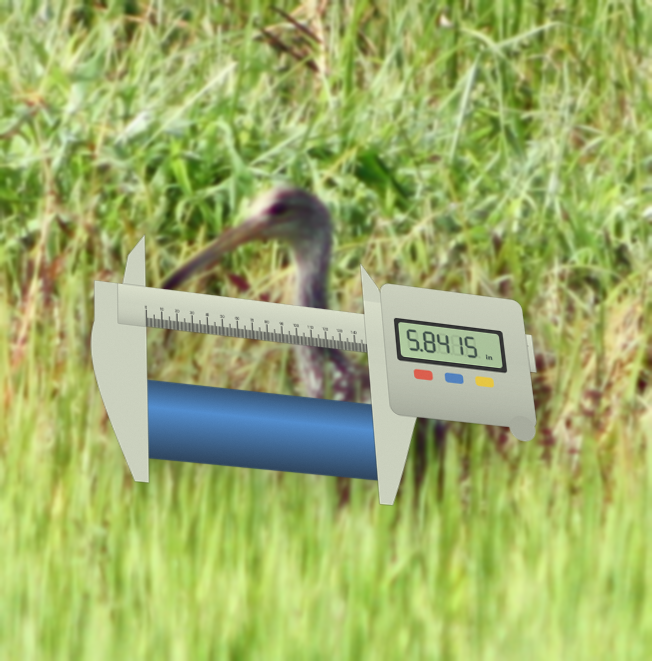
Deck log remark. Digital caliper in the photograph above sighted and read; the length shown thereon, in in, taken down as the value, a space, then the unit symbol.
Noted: 5.8415 in
